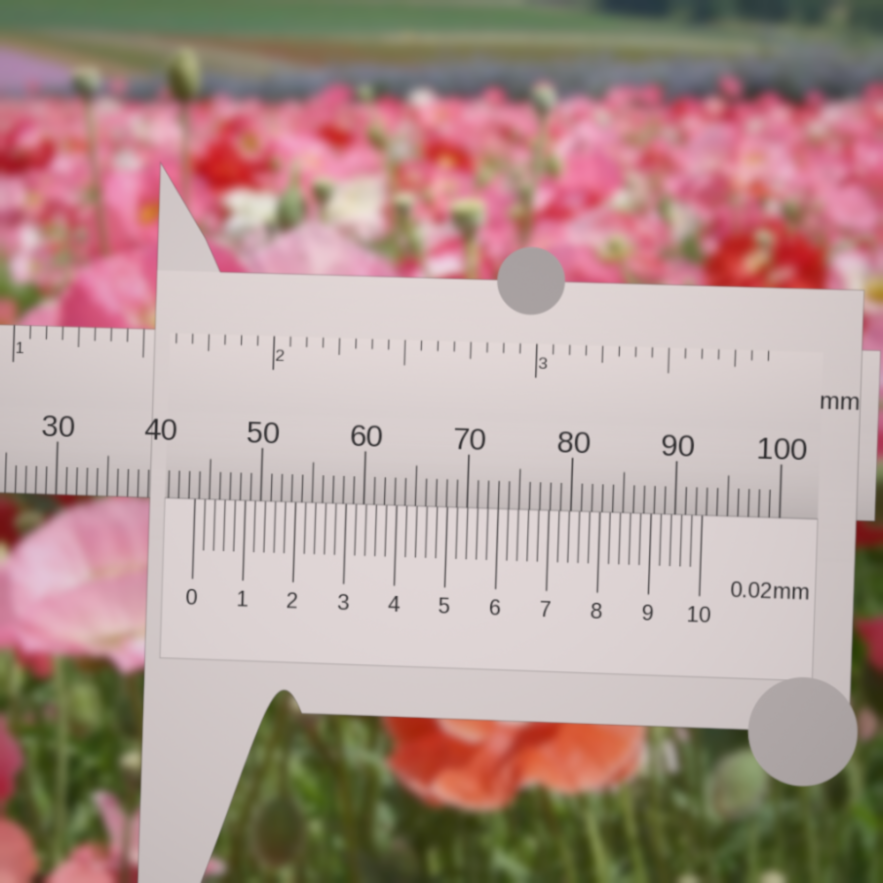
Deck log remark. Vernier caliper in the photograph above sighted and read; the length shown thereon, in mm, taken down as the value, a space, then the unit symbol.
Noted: 43.6 mm
